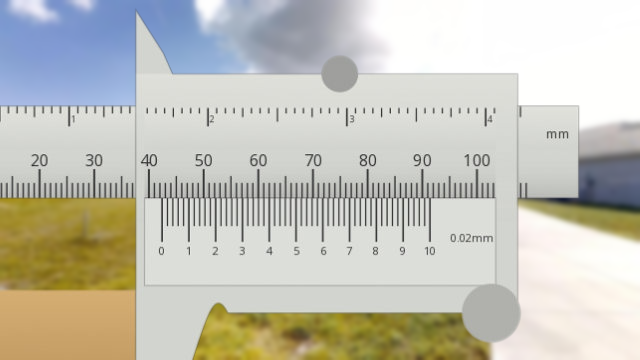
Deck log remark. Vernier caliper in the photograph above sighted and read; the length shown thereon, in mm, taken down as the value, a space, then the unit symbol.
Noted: 42.4 mm
